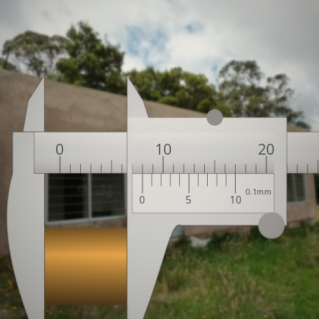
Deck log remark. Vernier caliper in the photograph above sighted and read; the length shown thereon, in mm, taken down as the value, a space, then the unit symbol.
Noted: 8.0 mm
